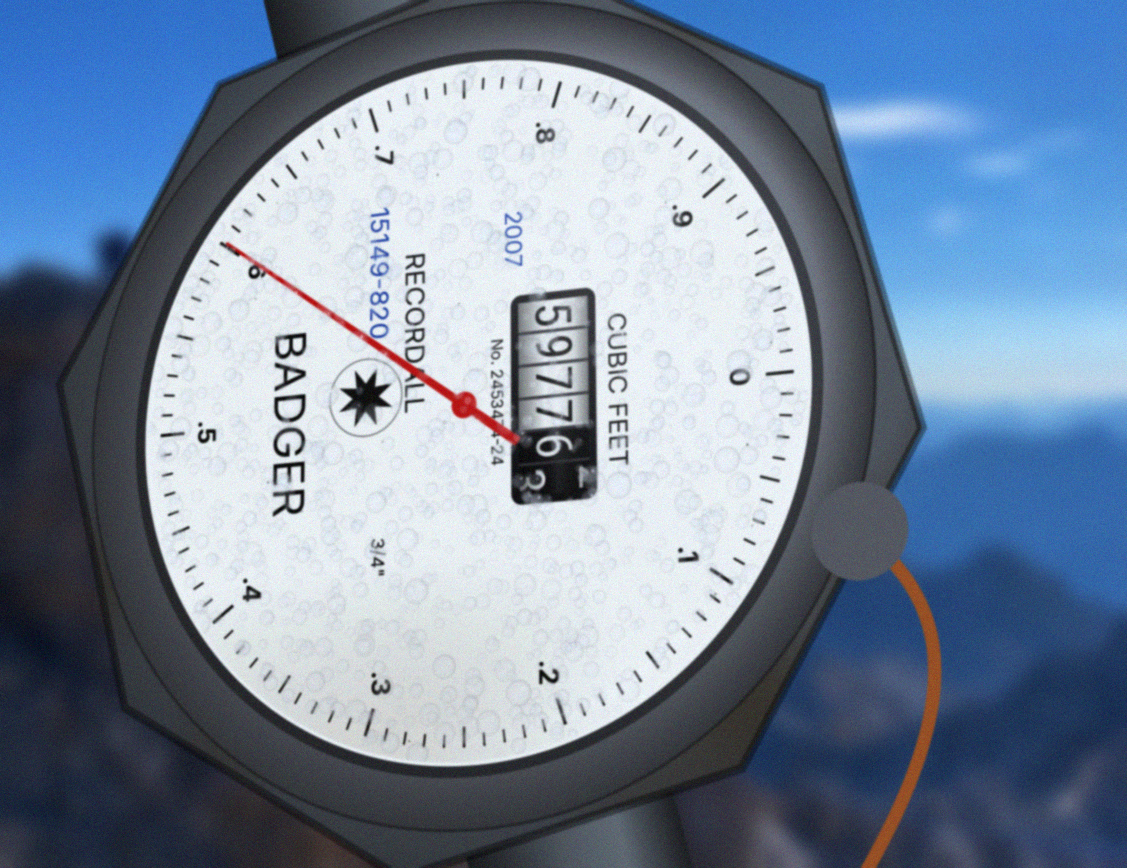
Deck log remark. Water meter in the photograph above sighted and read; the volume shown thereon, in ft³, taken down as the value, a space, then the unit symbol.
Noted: 597762.60 ft³
